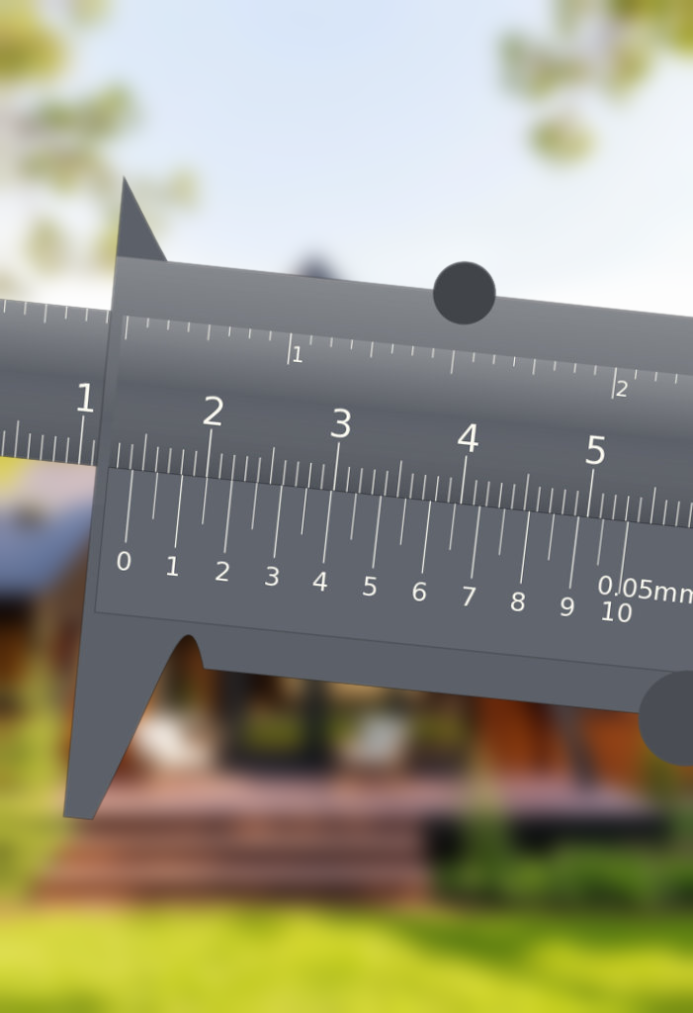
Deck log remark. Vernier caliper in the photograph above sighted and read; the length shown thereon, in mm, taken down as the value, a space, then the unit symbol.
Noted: 14.2 mm
